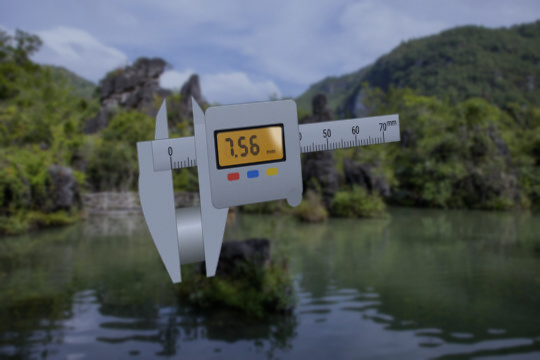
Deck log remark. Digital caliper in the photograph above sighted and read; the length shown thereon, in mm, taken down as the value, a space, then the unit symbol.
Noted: 7.56 mm
